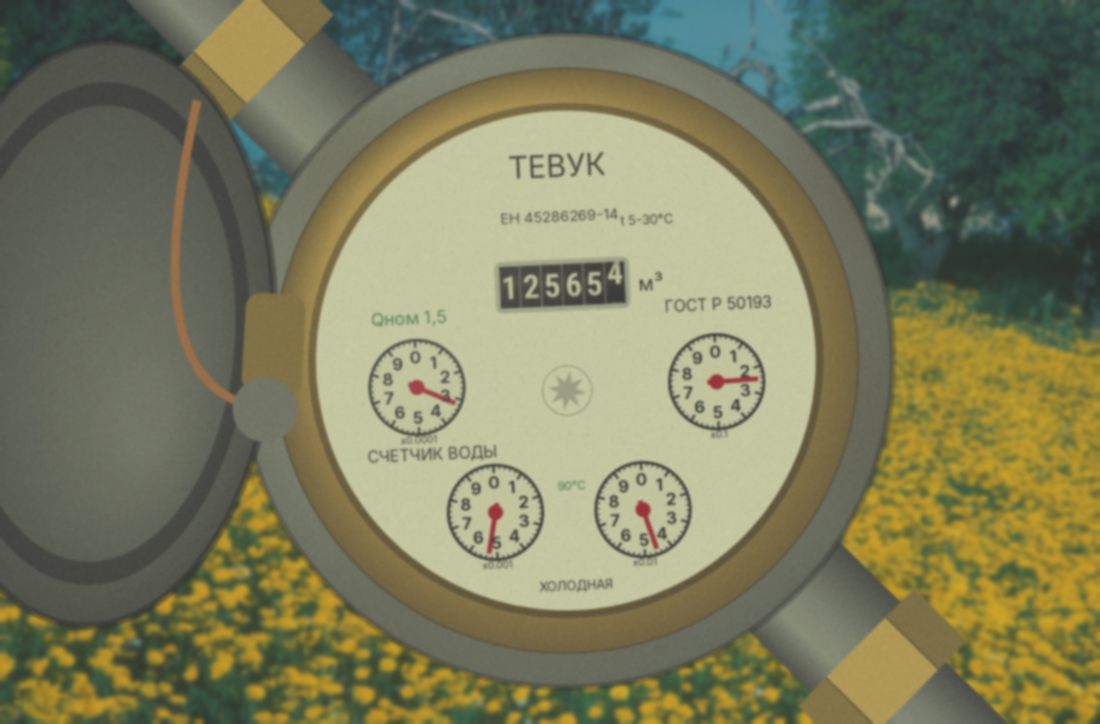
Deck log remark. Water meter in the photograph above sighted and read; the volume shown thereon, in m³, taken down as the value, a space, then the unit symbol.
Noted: 125654.2453 m³
